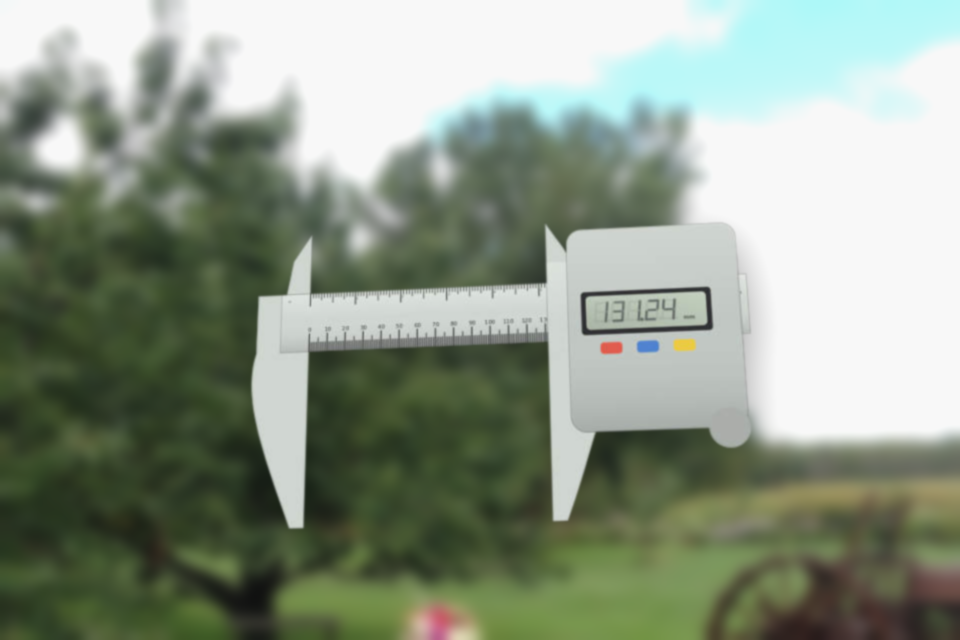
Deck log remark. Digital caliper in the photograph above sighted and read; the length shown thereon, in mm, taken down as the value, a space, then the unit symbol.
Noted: 131.24 mm
